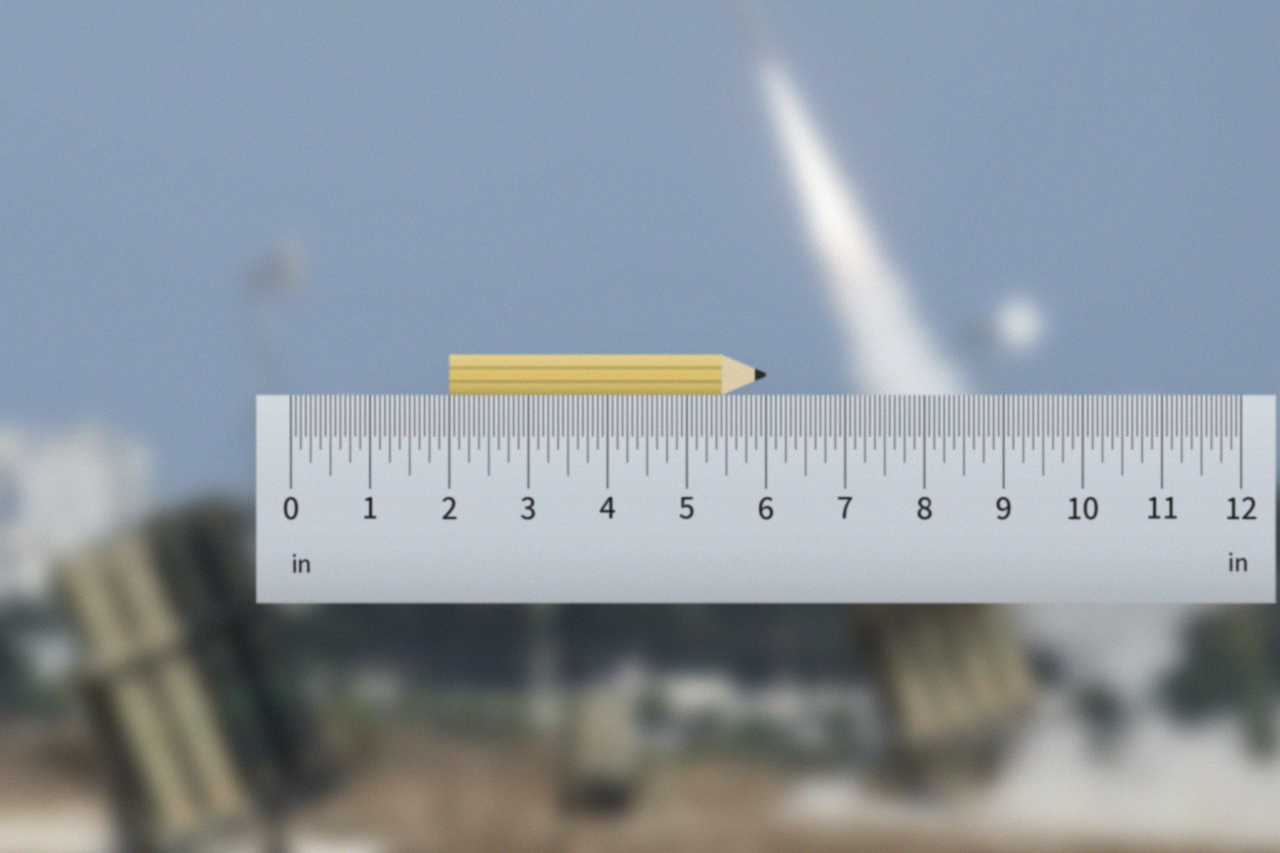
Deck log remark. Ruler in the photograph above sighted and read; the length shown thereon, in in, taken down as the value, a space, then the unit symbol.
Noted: 4 in
